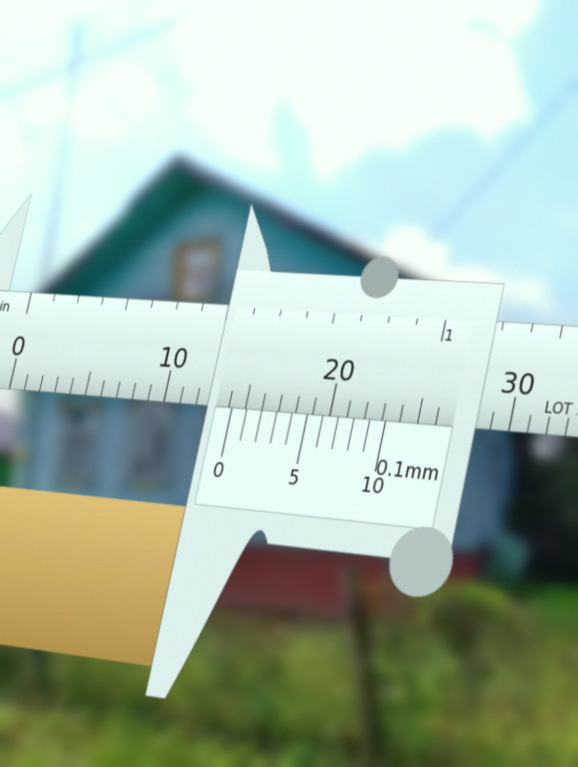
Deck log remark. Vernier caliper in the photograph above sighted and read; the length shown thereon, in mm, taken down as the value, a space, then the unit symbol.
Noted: 14.2 mm
